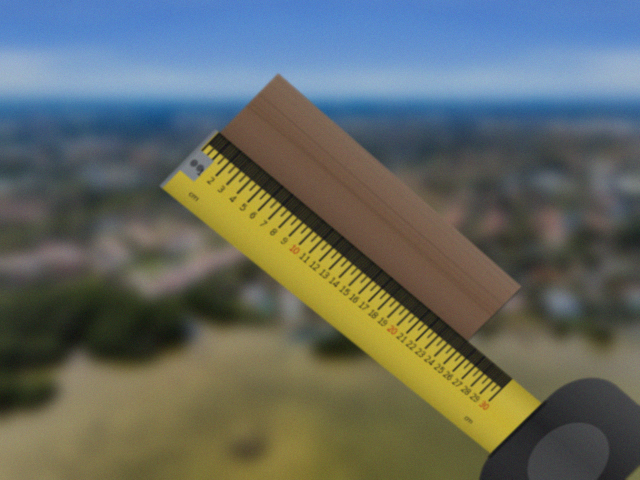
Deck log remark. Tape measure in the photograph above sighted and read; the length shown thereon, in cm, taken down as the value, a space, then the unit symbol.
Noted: 25 cm
